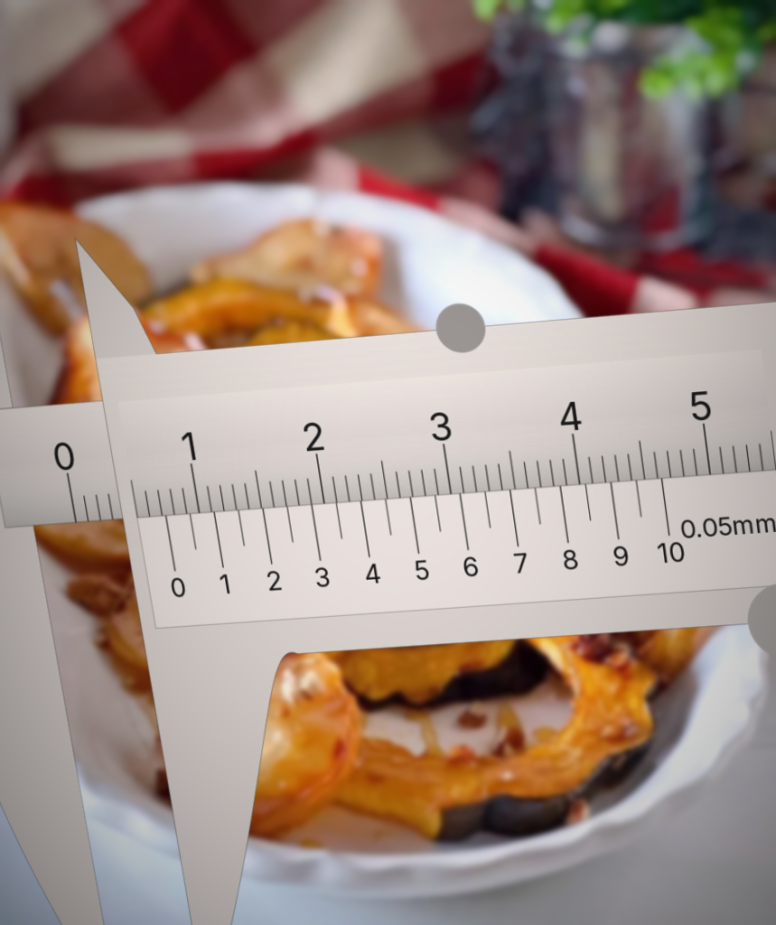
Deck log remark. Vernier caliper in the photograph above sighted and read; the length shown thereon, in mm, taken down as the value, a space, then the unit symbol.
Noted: 7.3 mm
